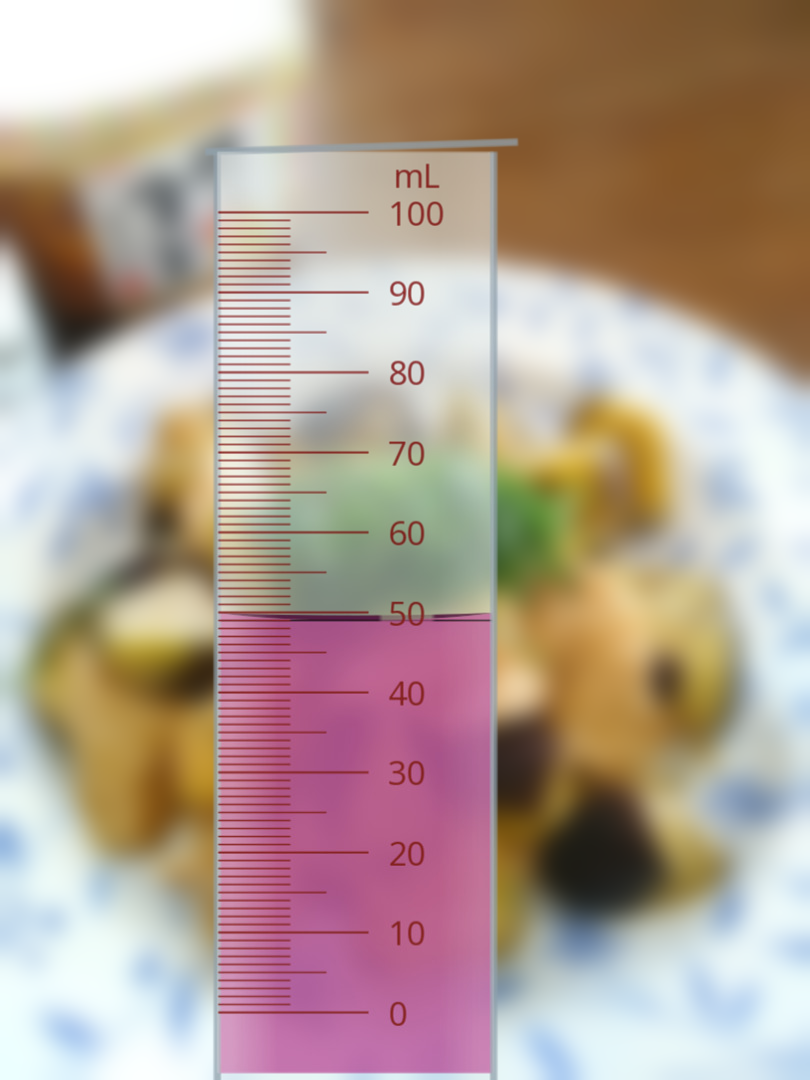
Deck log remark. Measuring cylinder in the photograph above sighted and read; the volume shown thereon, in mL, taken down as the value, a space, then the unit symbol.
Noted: 49 mL
